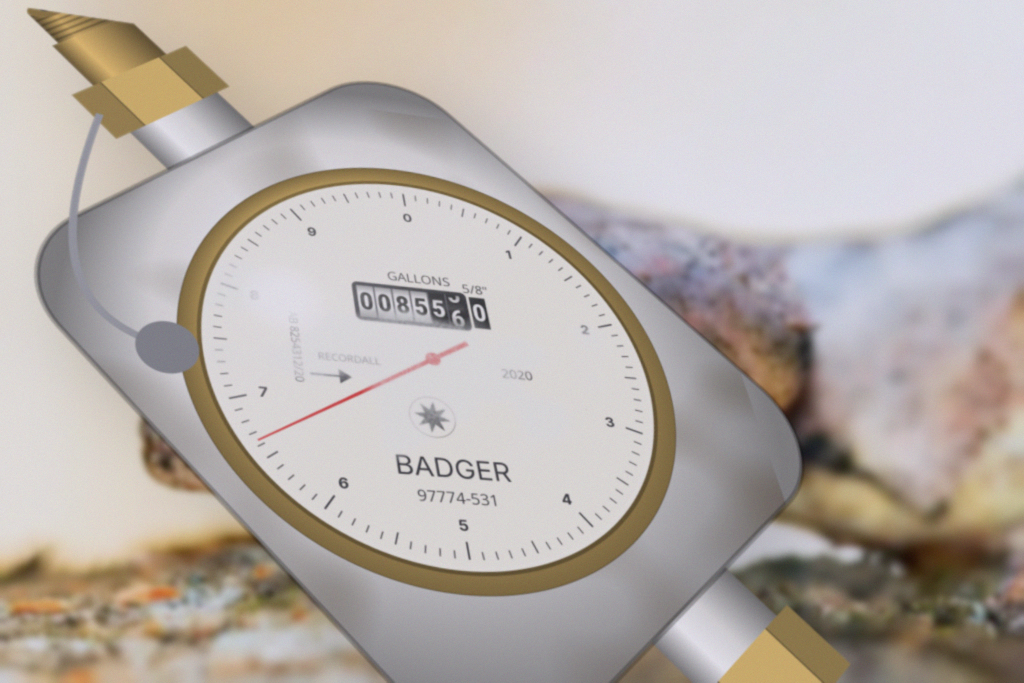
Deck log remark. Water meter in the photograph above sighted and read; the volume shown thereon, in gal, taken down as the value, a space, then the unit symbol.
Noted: 85556.6 gal
